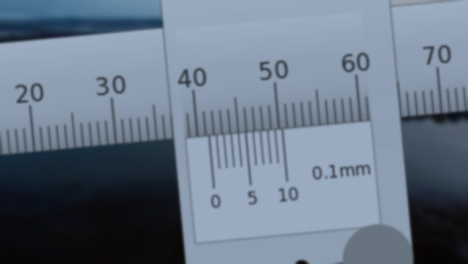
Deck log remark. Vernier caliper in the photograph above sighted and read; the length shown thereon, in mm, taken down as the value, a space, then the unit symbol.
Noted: 41.4 mm
